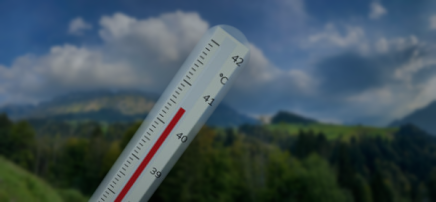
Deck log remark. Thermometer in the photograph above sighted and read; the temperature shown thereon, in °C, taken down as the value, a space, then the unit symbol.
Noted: 40.5 °C
